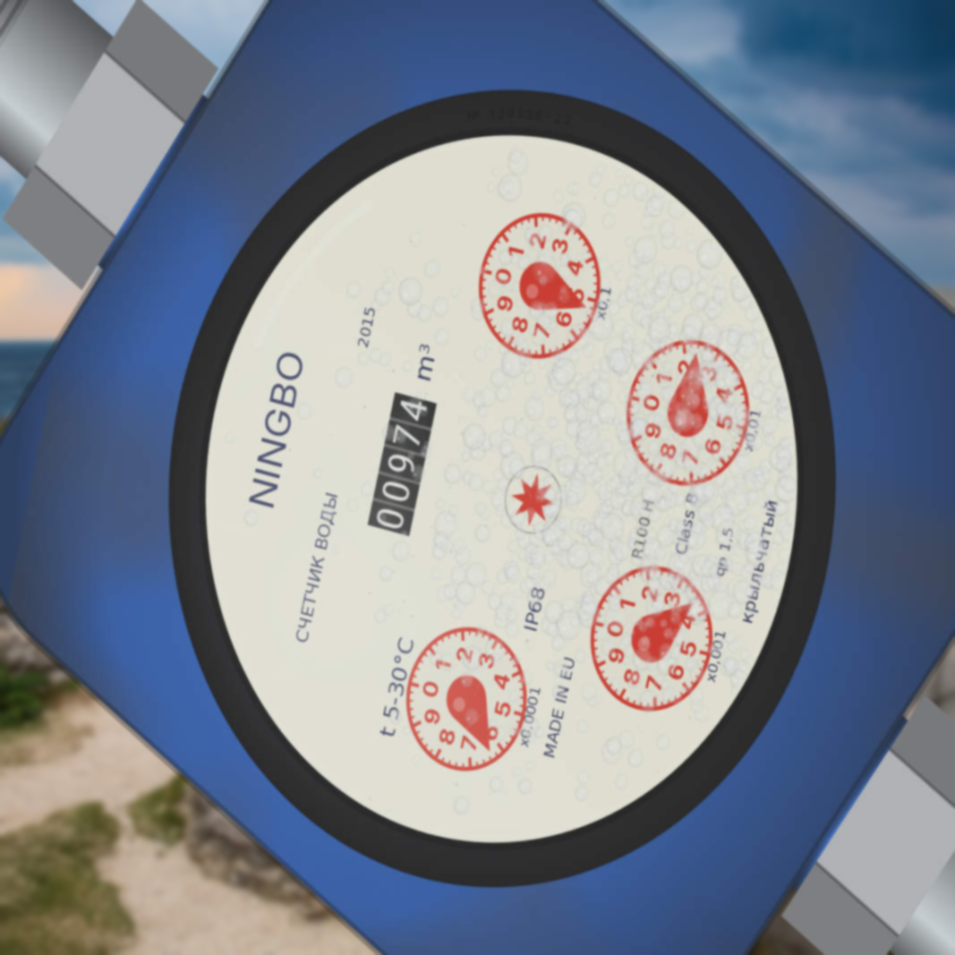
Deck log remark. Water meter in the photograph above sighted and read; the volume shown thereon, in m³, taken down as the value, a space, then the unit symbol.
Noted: 974.5236 m³
